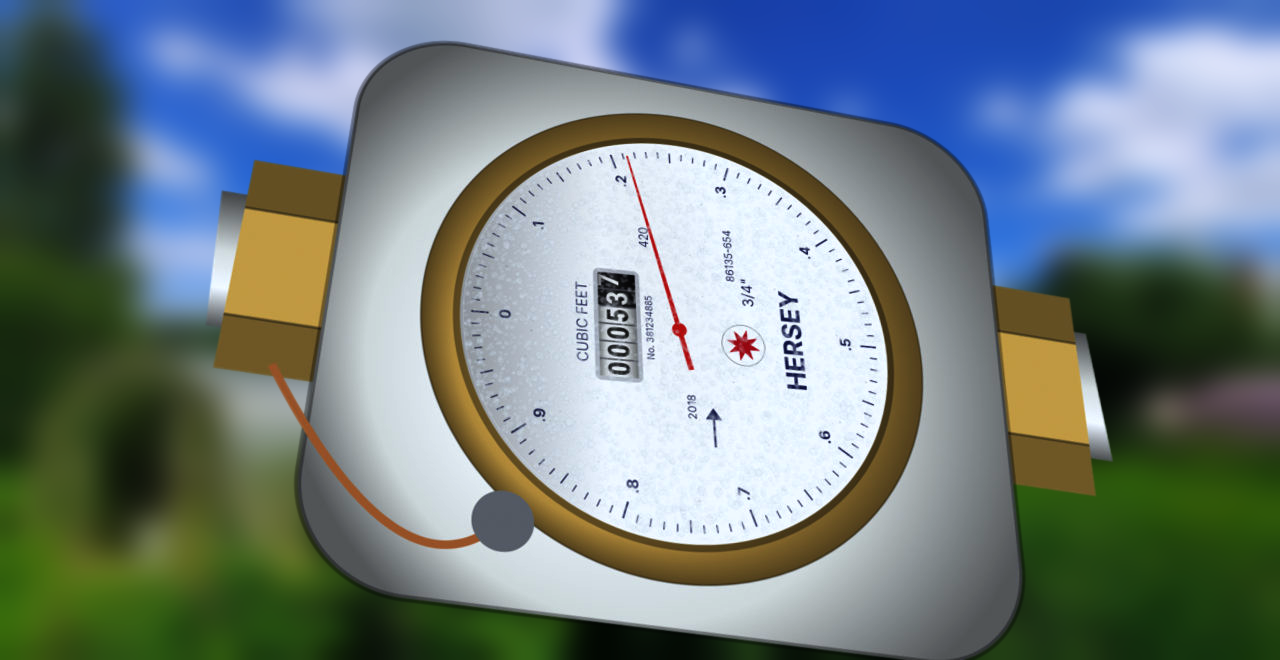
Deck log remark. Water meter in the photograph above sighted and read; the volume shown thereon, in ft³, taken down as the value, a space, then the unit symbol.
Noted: 537.21 ft³
